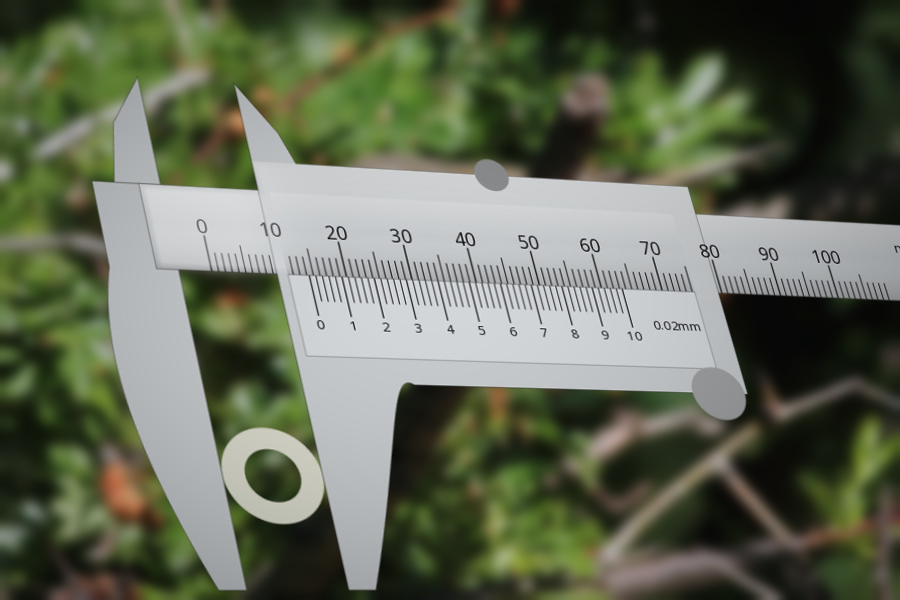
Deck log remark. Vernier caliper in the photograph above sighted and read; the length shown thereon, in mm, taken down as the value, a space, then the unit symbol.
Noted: 14.4 mm
